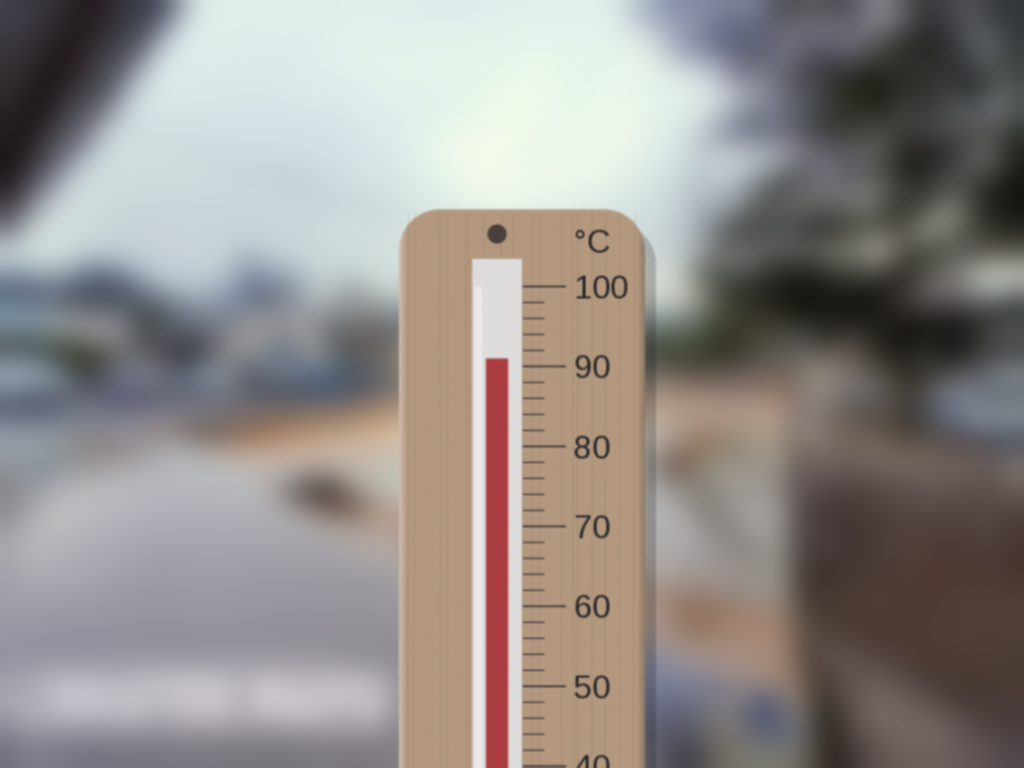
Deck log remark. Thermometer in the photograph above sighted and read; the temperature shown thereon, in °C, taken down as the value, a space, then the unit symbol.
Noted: 91 °C
